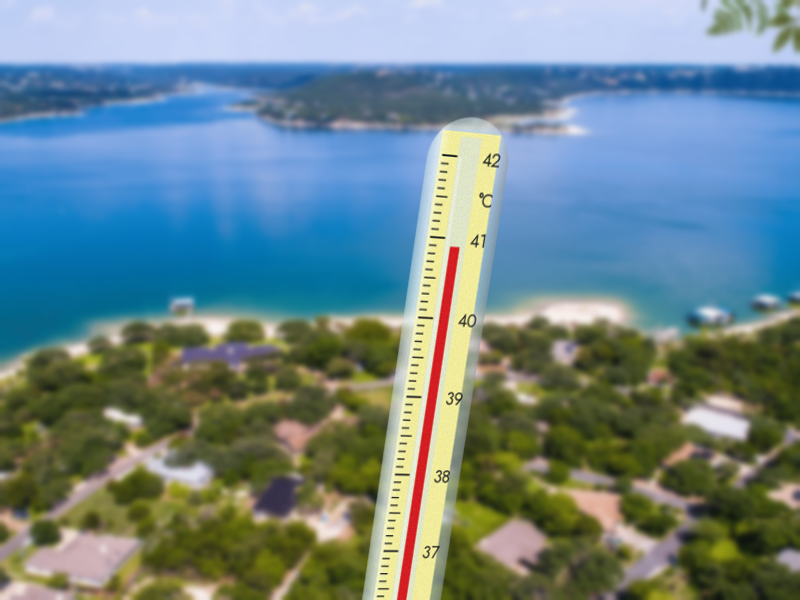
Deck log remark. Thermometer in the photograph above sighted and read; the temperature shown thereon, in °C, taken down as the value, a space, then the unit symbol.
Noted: 40.9 °C
